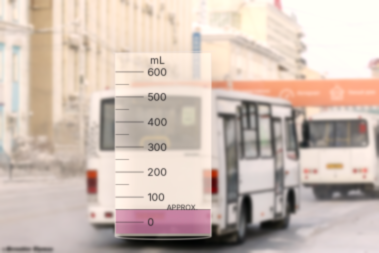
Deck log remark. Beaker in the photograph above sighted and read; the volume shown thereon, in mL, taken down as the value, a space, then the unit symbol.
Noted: 50 mL
